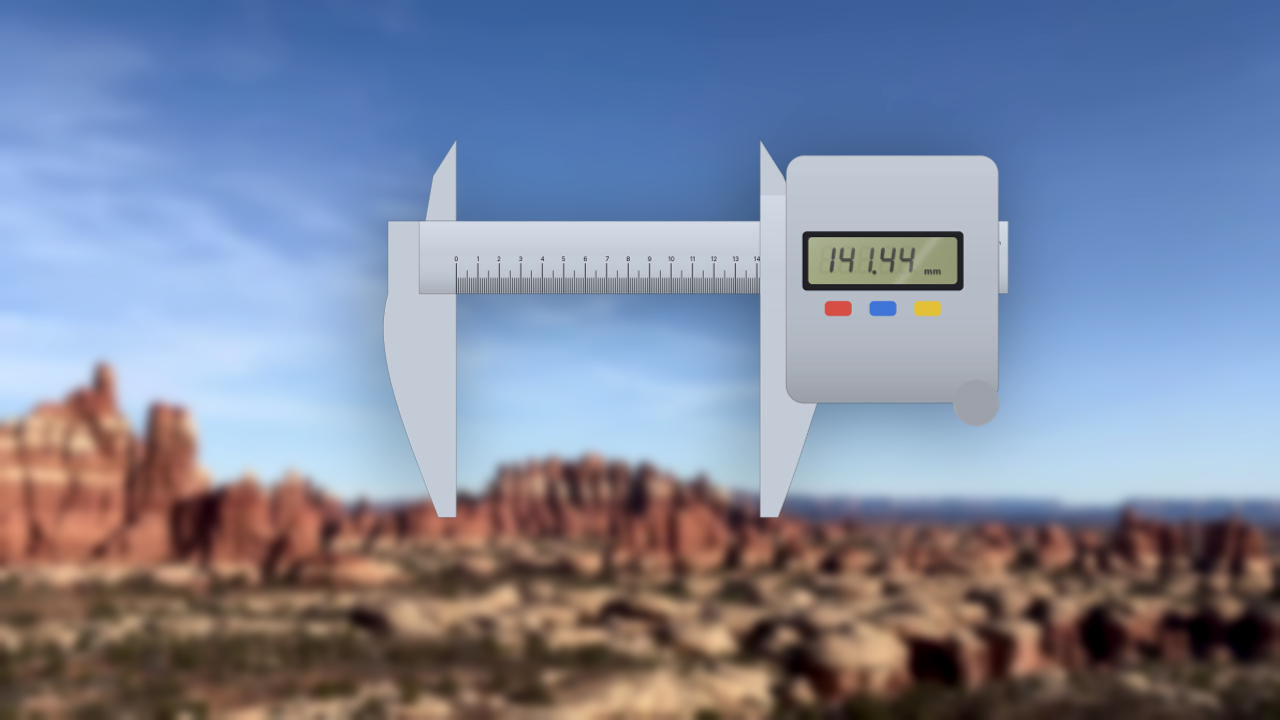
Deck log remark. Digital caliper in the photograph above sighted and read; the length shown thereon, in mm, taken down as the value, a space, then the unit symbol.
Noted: 141.44 mm
